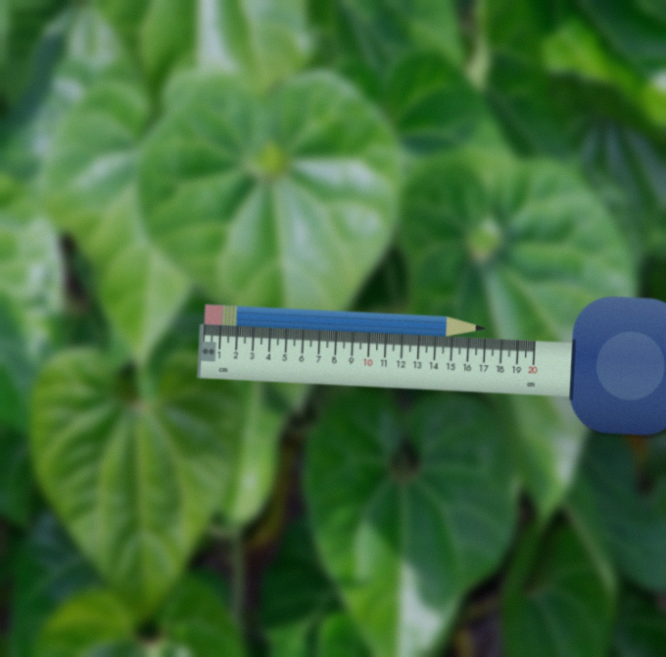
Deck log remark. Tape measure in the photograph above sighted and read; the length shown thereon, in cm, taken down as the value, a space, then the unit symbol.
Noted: 17 cm
